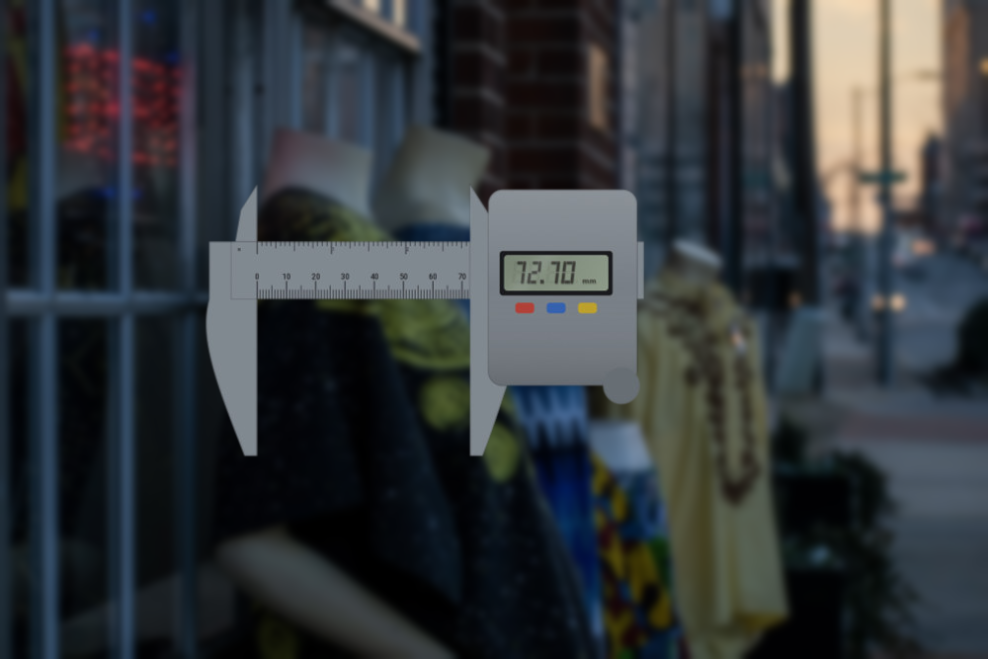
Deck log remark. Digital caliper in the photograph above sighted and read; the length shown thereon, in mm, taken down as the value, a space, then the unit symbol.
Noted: 72.70 mm
